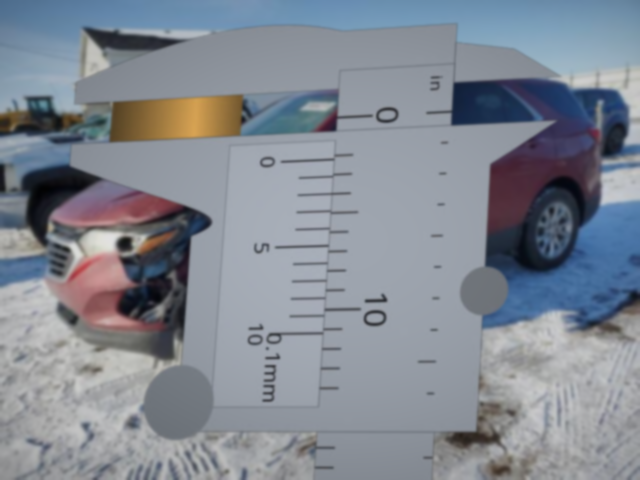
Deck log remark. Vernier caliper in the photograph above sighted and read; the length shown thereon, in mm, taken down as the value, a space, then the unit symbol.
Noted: 2.2 mm
